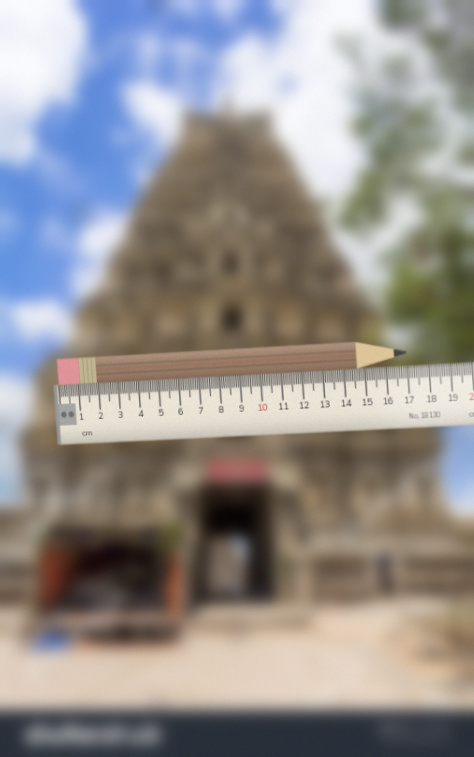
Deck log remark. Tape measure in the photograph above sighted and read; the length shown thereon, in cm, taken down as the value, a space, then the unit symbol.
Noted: 17 cm
